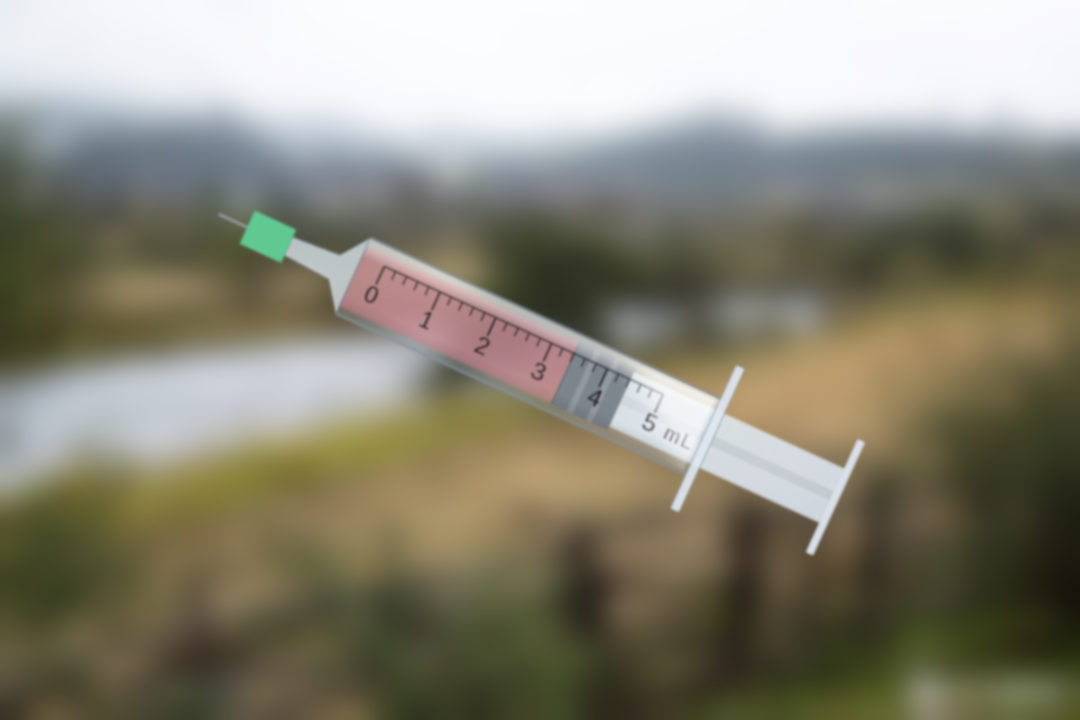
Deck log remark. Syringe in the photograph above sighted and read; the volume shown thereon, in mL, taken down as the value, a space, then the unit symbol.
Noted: 3.4 mL
